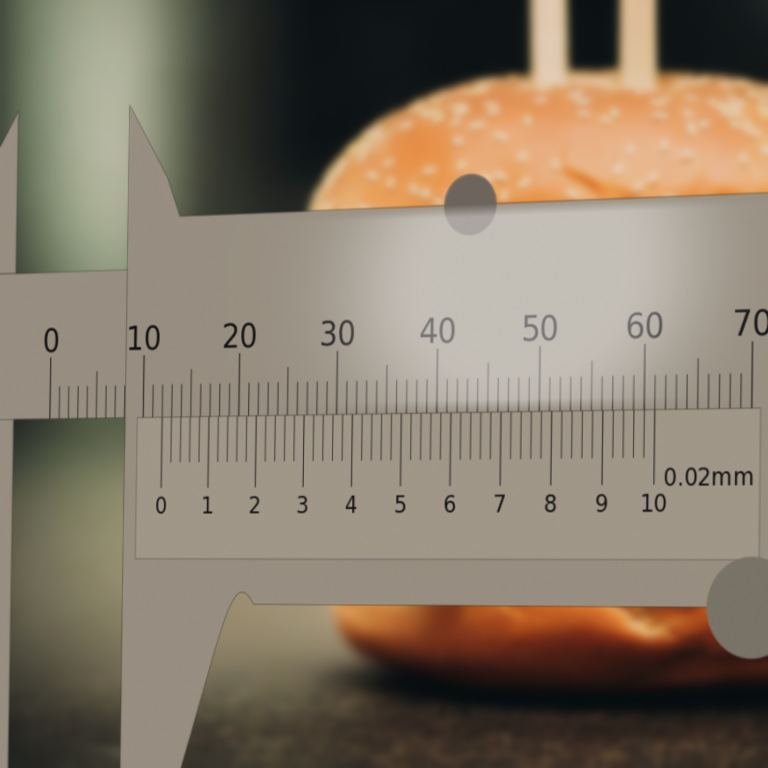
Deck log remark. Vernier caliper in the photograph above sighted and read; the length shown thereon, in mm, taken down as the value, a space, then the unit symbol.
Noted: 12.0 mm
